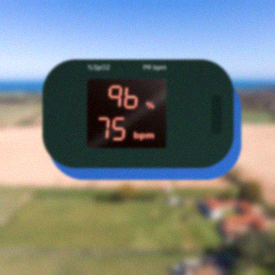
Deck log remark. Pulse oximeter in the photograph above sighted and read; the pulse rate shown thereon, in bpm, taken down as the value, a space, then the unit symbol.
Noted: 75 bpm
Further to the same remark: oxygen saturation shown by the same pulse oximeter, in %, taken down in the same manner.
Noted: 96 %
